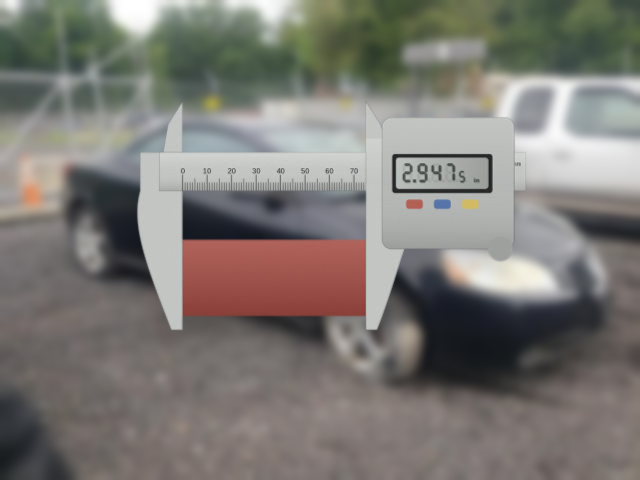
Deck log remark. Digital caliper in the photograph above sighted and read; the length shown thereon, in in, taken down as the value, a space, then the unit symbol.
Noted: 2.9475 in
